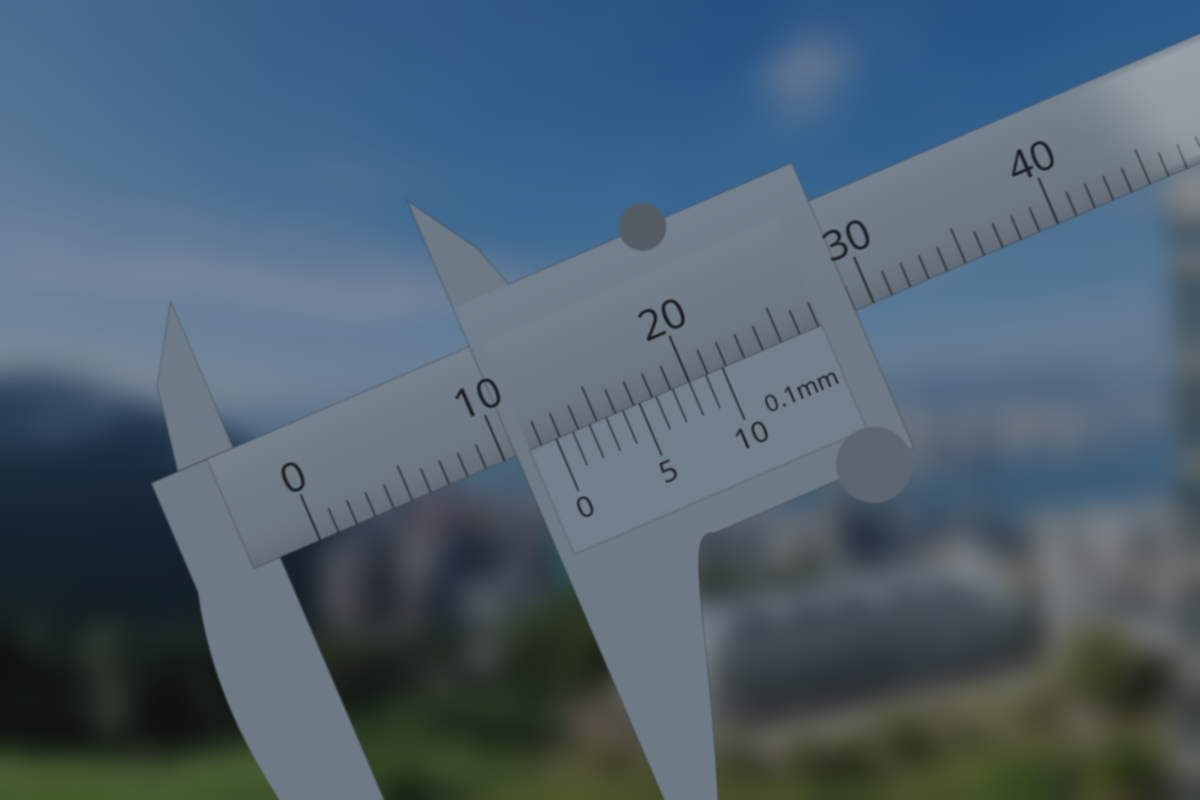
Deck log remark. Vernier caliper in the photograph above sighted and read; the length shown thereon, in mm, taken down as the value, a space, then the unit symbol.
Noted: 12.8 mm
